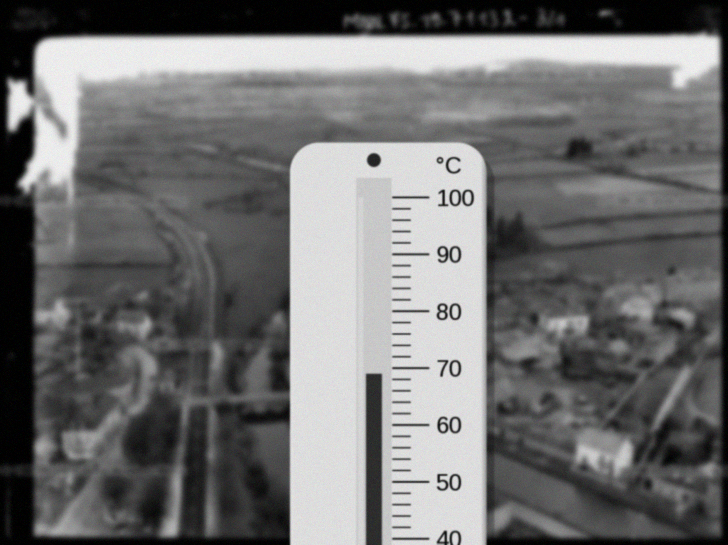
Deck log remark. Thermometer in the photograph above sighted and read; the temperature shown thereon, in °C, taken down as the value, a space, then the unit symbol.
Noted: 69 °C
